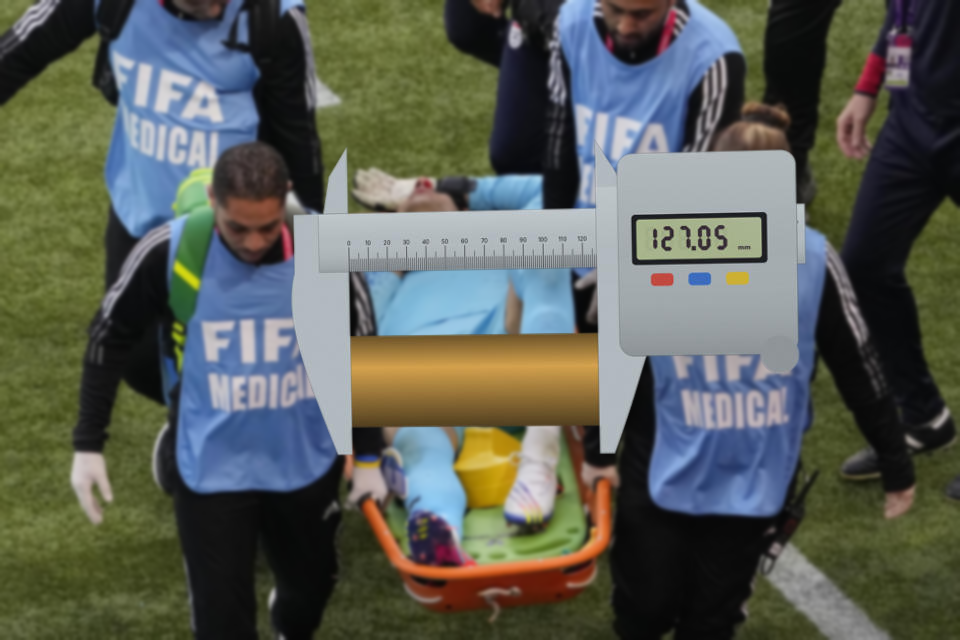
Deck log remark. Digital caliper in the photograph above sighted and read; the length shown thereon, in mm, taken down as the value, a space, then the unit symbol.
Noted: 127.05 mm
